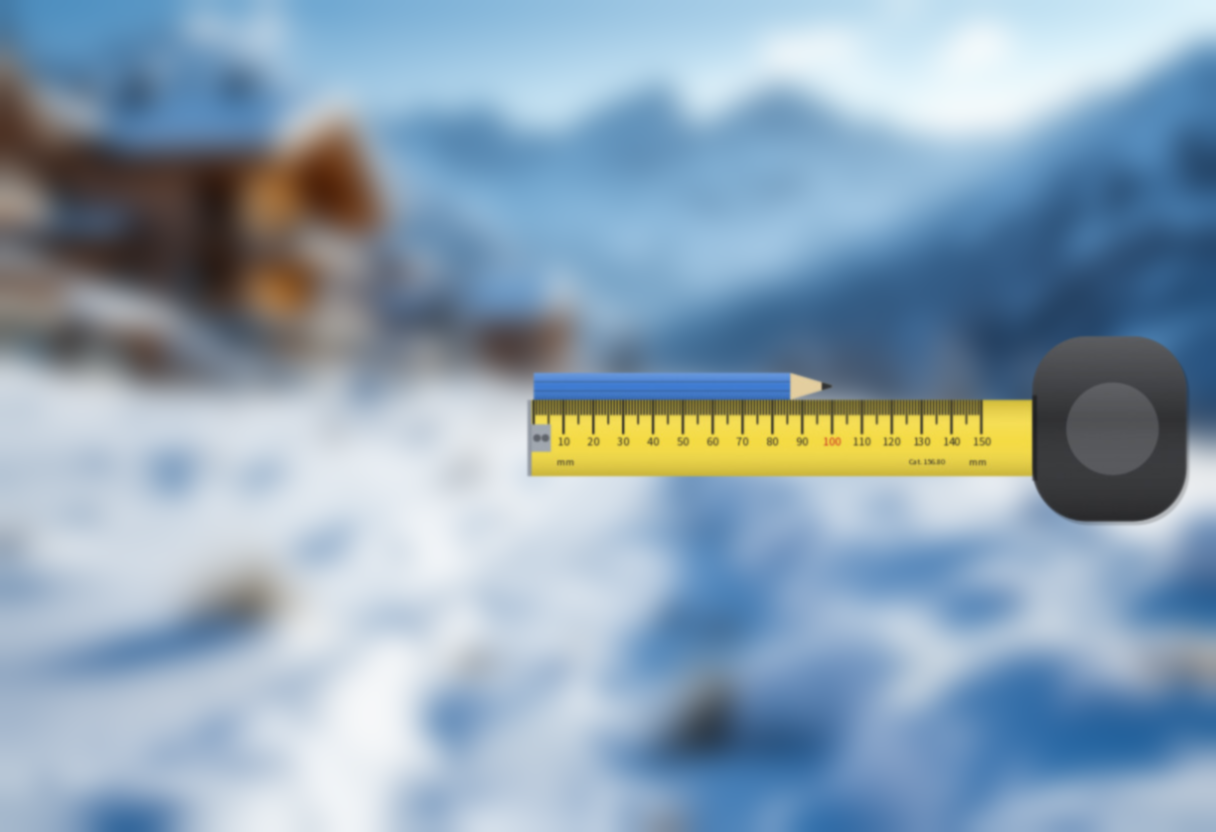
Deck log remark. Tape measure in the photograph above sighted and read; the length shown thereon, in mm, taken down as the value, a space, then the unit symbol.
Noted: 100 mm
